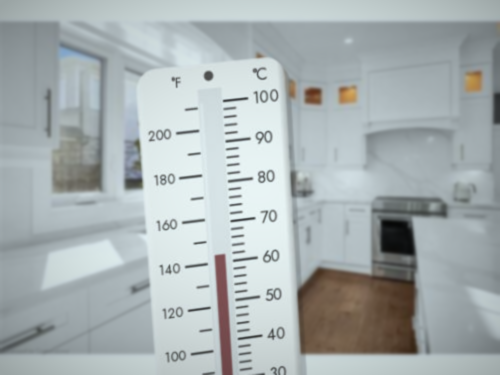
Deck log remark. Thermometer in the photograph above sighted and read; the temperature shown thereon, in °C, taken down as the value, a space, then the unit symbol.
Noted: 62 °C
